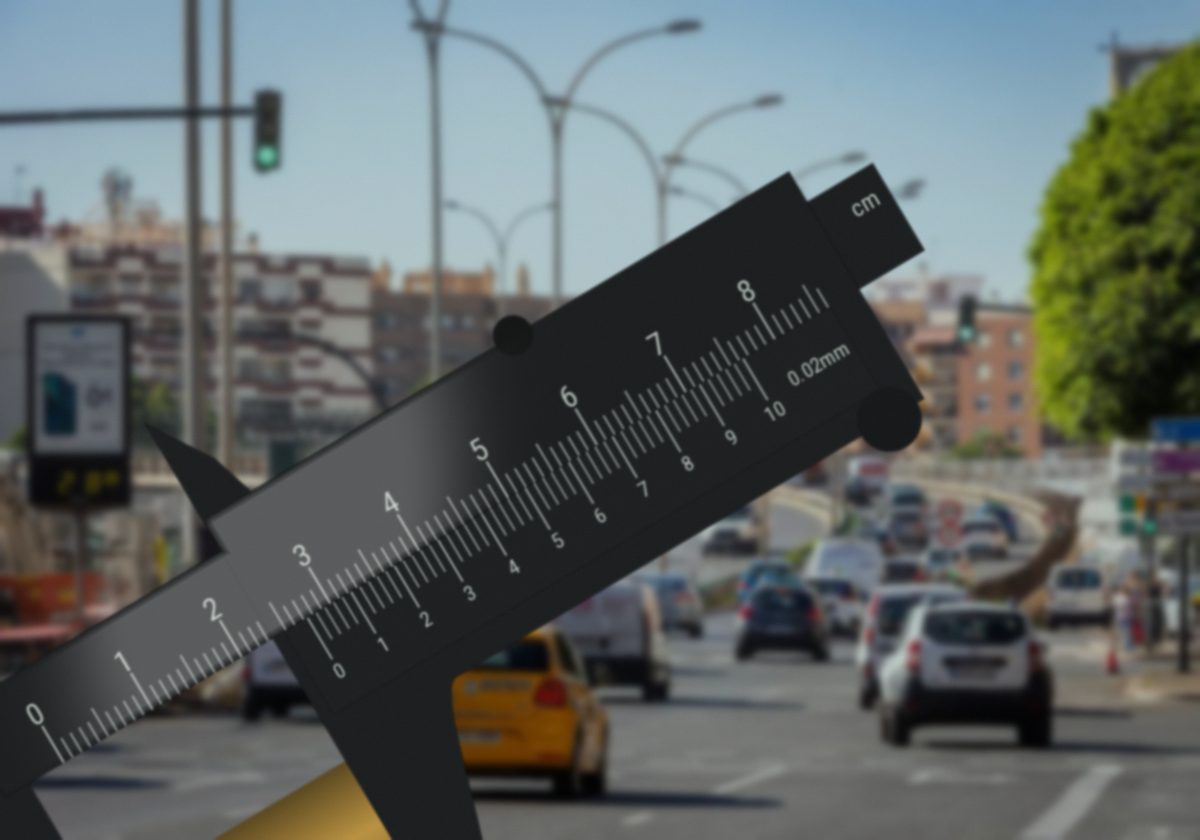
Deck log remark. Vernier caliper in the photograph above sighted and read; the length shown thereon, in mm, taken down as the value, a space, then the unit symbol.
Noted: 27.4 mm
